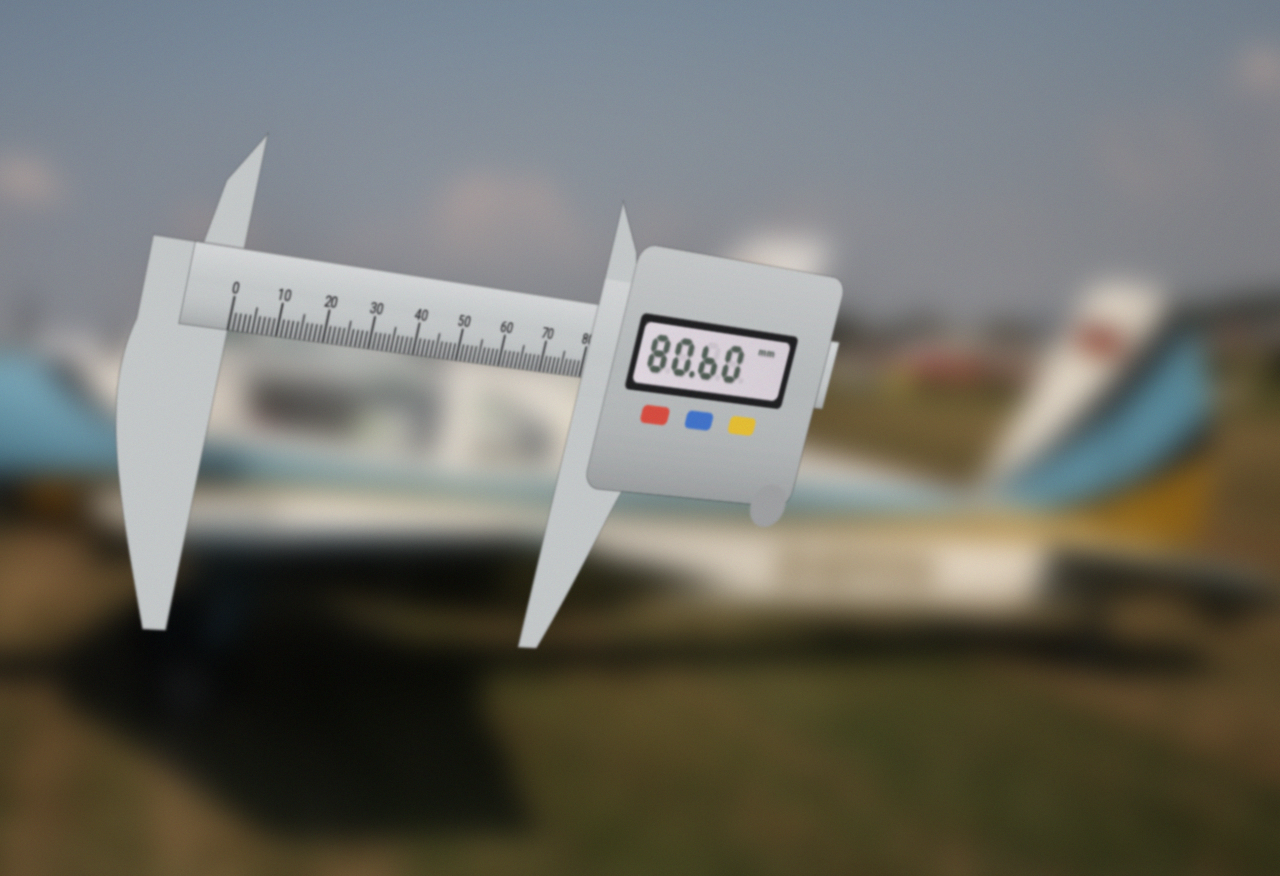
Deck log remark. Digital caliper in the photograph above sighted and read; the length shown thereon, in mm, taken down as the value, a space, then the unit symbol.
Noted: 80.60 mm
